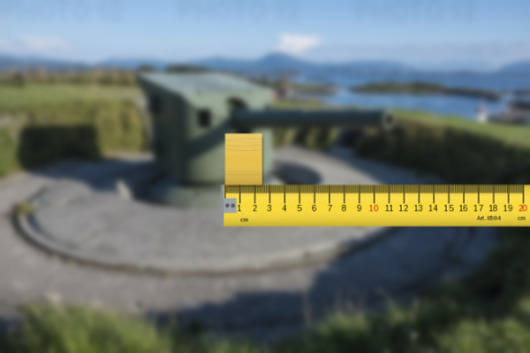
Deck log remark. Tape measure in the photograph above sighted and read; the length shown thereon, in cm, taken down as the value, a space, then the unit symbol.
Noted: 2.5 cm
